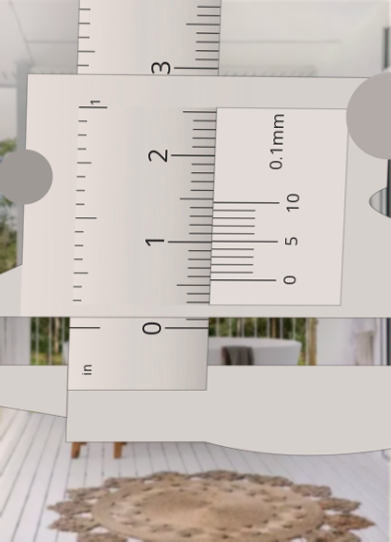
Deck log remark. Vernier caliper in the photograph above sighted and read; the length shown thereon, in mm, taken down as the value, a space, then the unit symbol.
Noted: 5.6 mm
